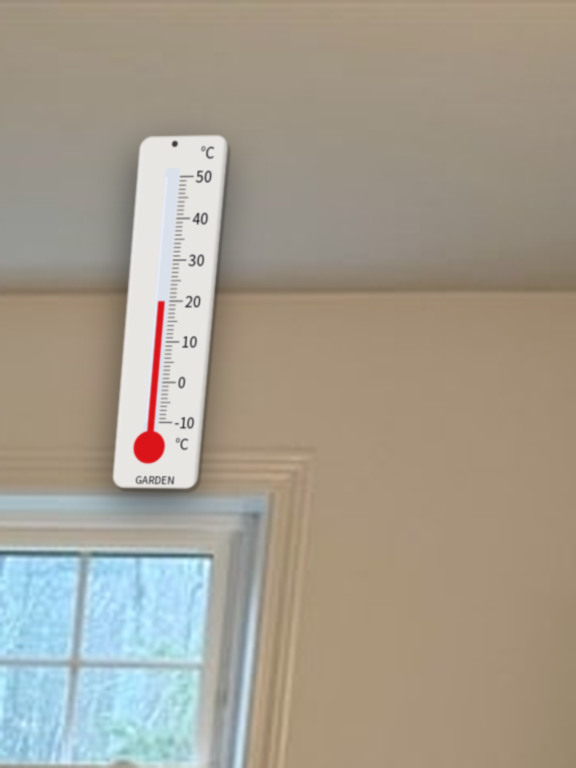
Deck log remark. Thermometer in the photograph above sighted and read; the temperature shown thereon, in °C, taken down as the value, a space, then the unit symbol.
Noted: 20 °C
